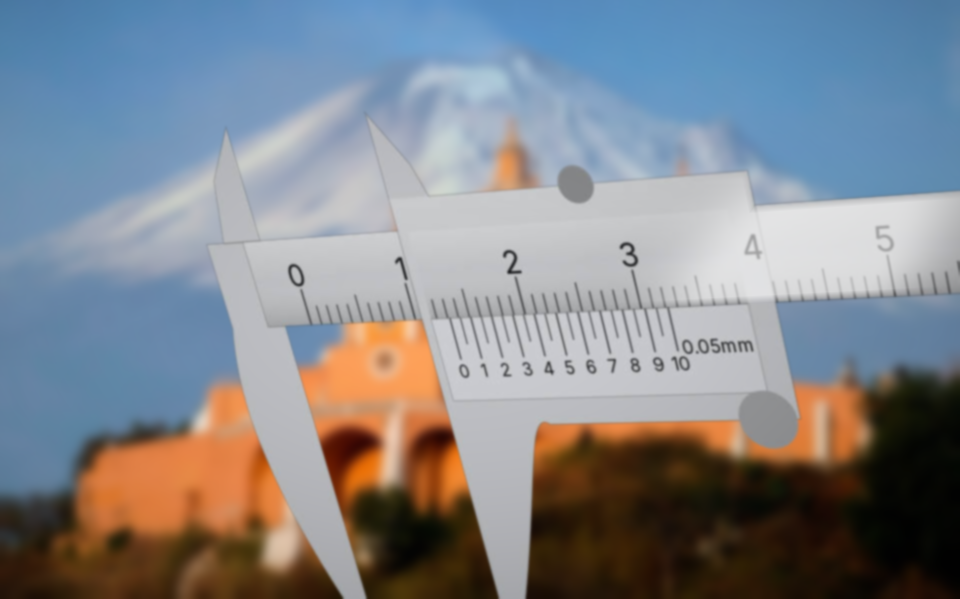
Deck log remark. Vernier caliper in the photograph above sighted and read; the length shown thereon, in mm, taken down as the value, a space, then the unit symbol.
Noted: 13.2 mm
